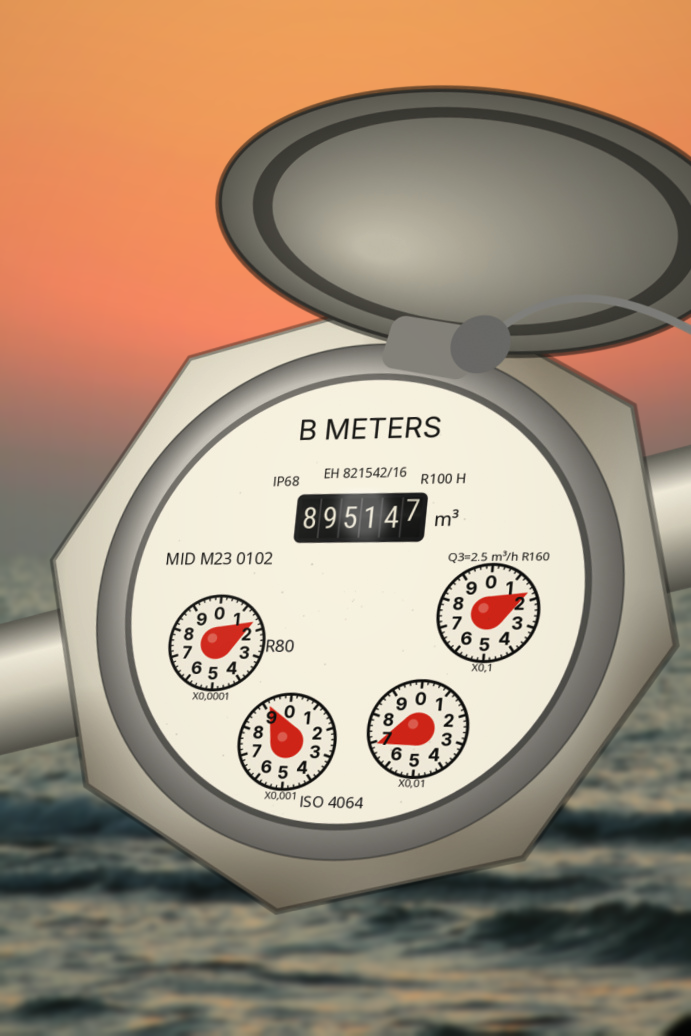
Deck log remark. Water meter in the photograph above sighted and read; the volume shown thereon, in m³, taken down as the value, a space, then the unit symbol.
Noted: 895147.1691 m³
